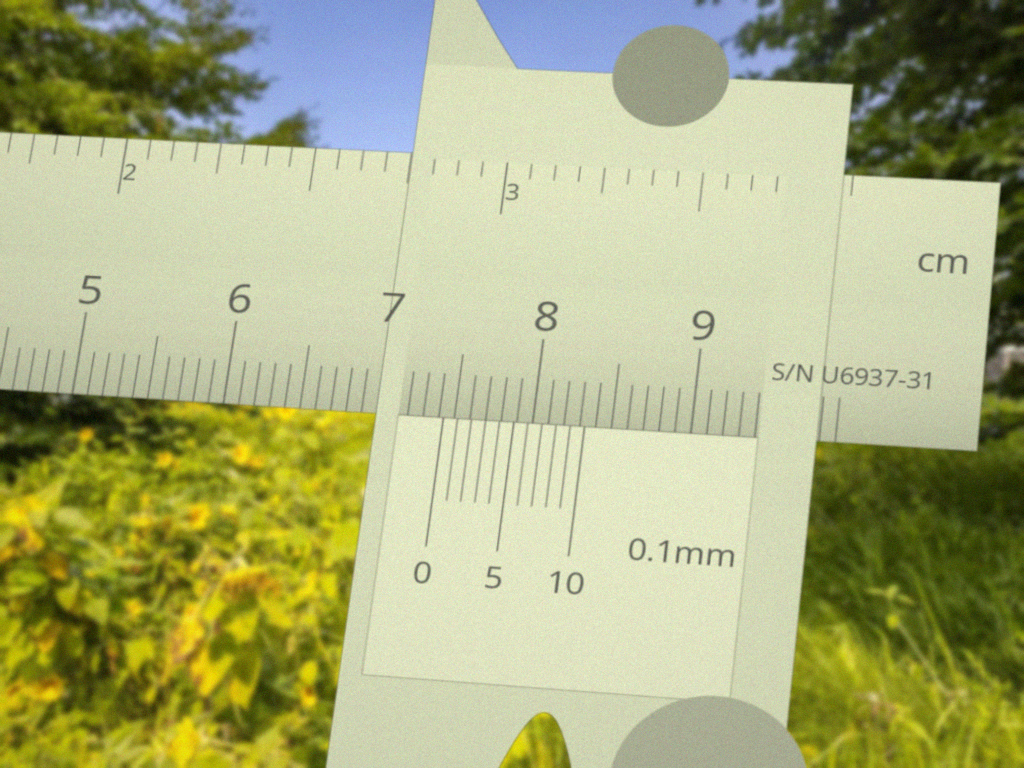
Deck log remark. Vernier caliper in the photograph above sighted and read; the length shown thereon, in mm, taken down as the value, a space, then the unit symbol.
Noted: 74.3 mm
